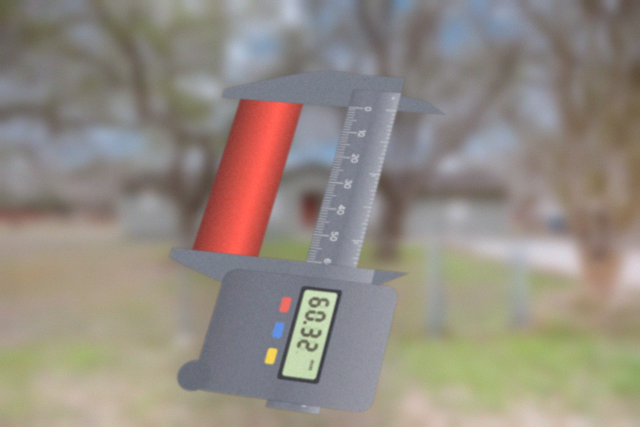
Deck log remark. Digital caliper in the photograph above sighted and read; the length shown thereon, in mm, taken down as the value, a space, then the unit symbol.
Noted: 60.32 mm
